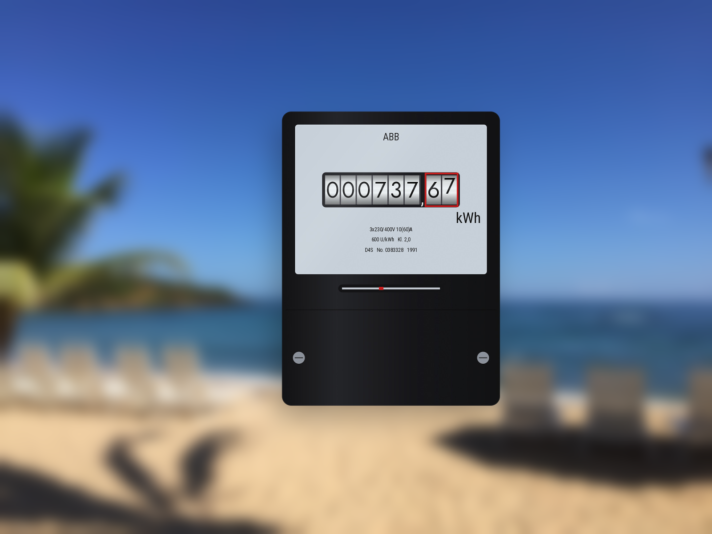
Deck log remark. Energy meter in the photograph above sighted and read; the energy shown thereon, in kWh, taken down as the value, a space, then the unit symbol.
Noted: 737.67 kWh
